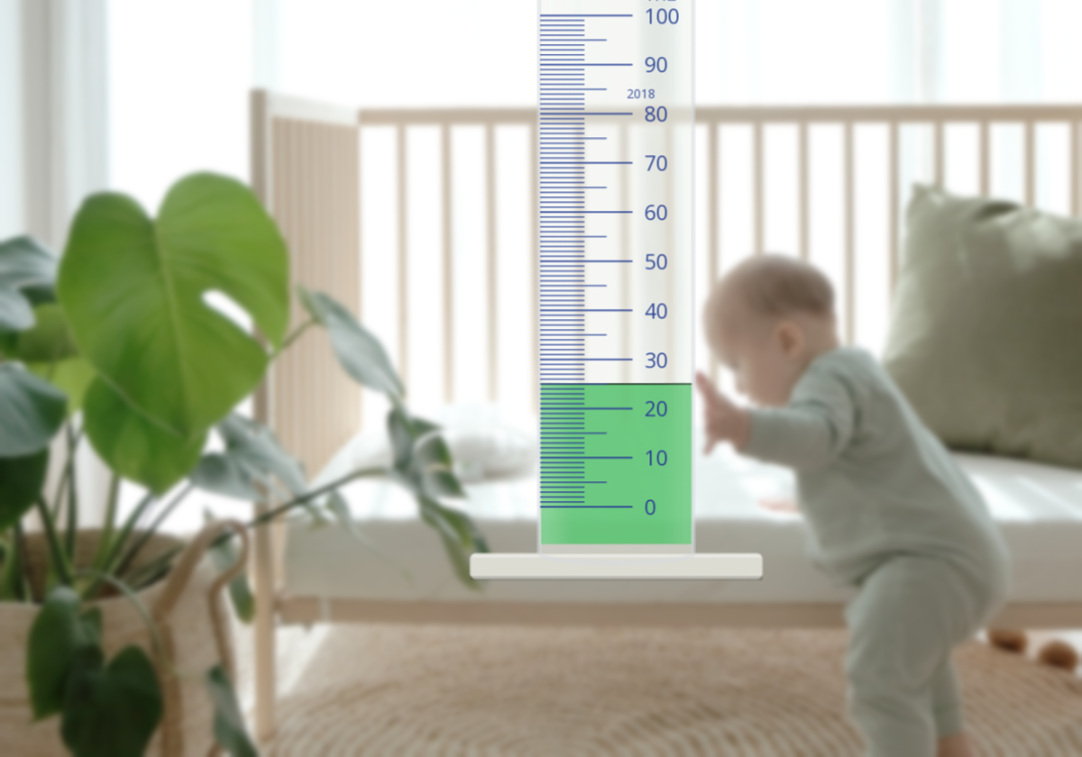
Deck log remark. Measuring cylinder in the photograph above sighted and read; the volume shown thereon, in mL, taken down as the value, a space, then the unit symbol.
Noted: 25 mL
